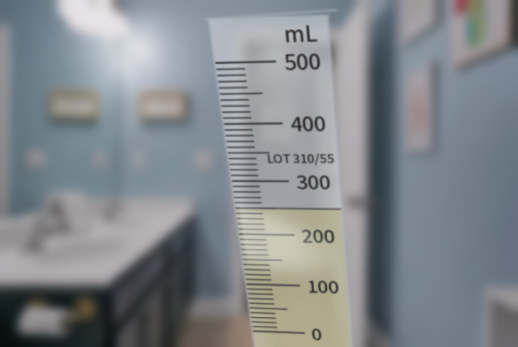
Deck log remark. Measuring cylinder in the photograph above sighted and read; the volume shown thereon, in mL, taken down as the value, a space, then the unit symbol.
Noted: 250 mL
